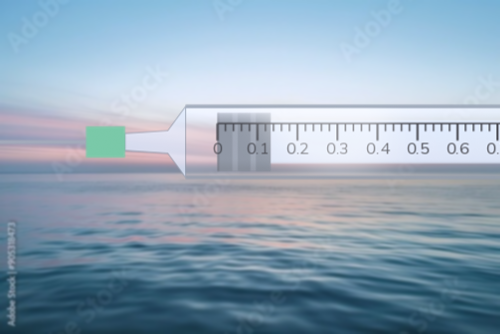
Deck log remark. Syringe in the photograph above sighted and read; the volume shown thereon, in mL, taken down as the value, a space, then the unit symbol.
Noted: 0 mL
